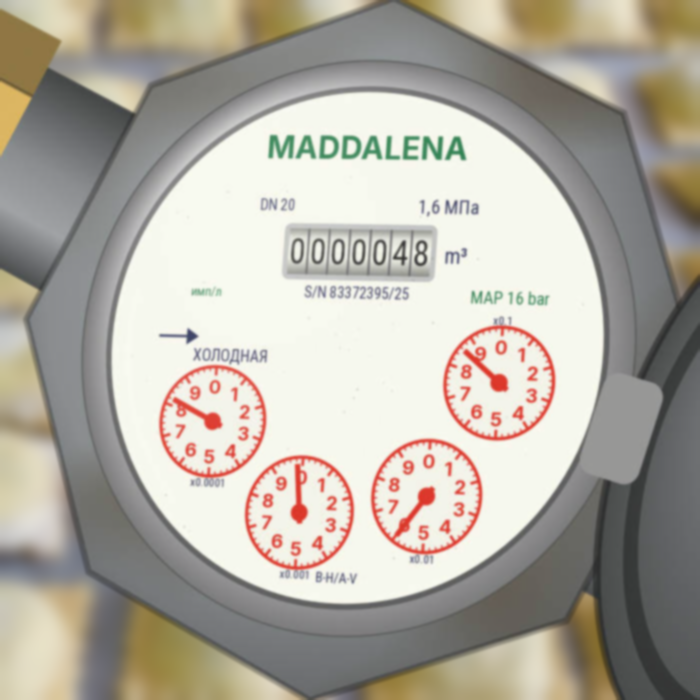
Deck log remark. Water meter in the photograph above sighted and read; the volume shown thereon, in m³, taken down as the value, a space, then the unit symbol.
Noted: 48.8598 m³
